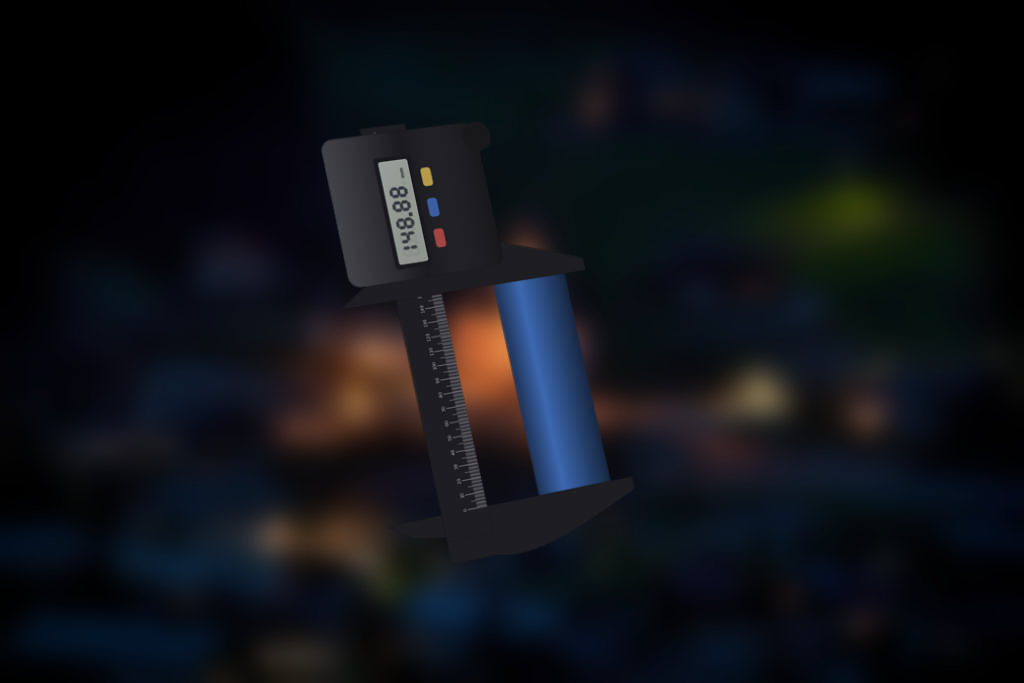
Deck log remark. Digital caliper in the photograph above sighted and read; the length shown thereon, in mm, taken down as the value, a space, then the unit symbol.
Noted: 148.88 mm
